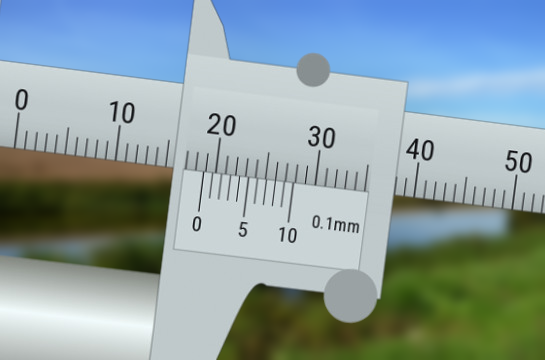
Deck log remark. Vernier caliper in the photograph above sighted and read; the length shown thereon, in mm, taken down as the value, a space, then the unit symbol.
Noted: 18.8 mm
